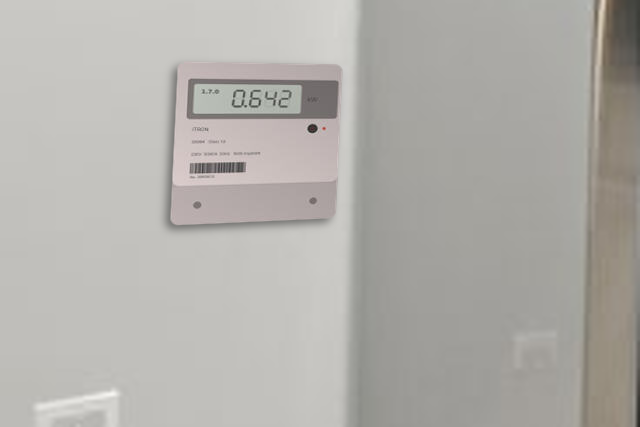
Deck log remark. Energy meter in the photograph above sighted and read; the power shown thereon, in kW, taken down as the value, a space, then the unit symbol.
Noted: 0.642 kW
